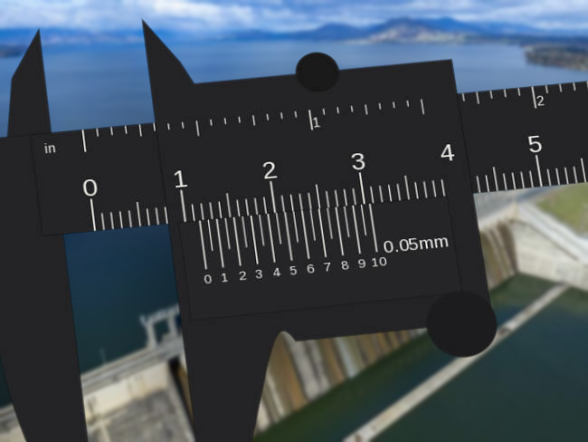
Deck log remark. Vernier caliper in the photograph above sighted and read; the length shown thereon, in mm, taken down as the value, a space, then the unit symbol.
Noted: 11.6 mm
